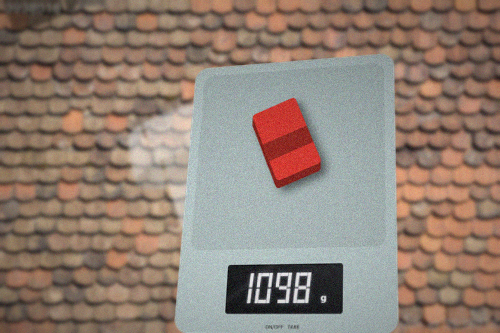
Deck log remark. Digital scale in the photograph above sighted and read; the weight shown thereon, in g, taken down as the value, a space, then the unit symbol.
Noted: 1098 g
